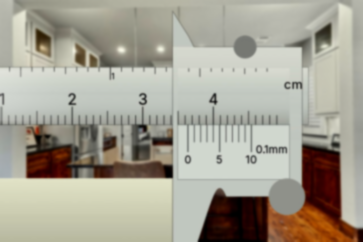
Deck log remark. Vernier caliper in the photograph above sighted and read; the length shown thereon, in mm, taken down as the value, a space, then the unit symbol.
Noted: 36.4 mm
